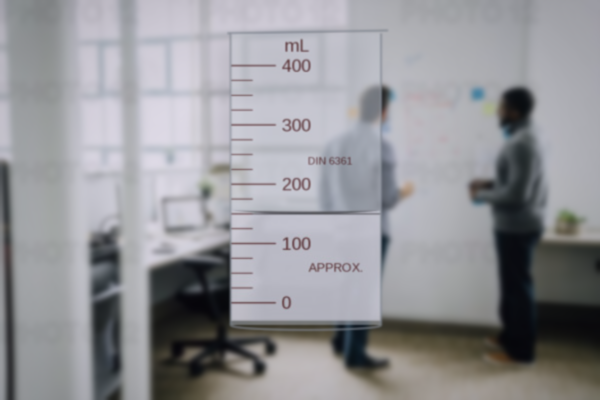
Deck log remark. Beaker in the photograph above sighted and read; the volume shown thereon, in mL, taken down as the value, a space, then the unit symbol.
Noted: 150 mL
